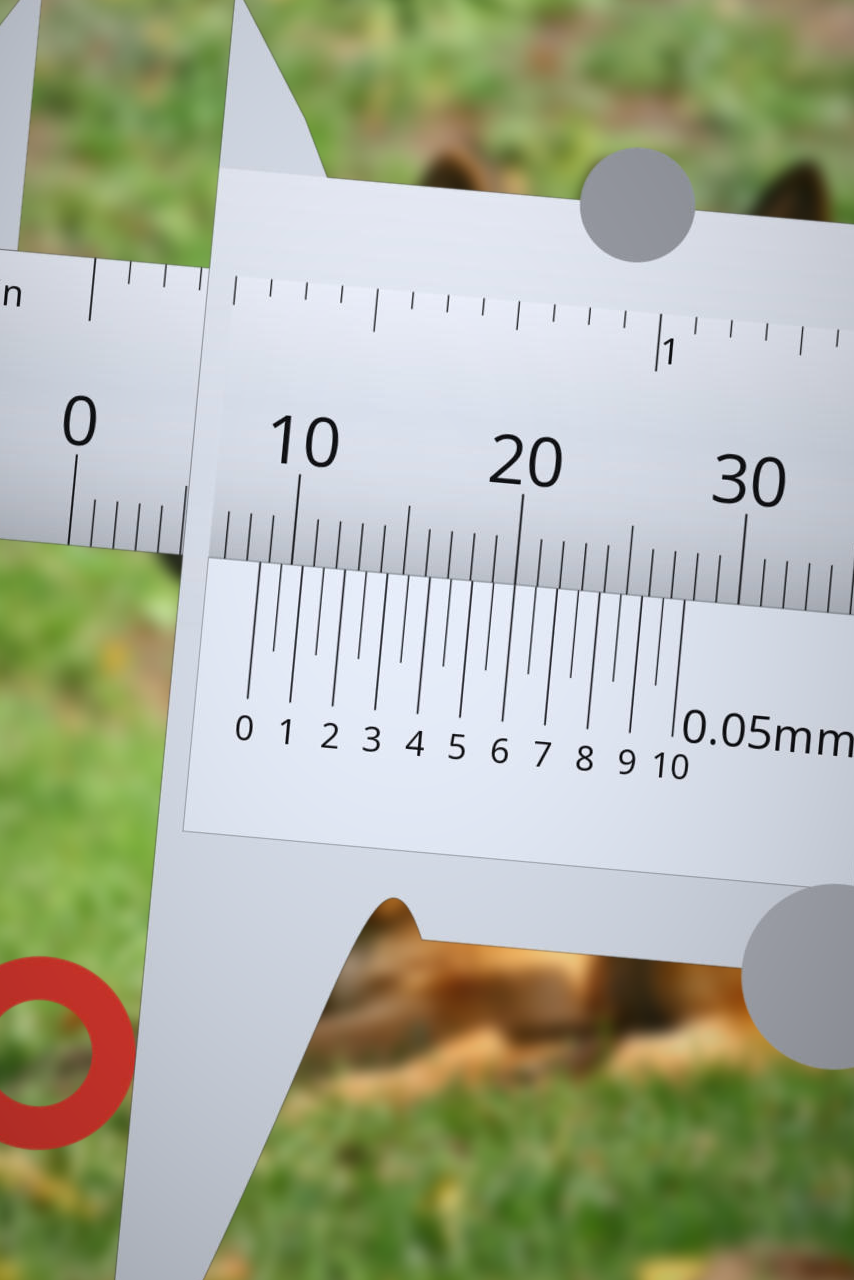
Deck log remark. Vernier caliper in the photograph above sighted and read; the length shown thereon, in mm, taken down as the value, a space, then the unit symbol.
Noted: 8.6 mm
